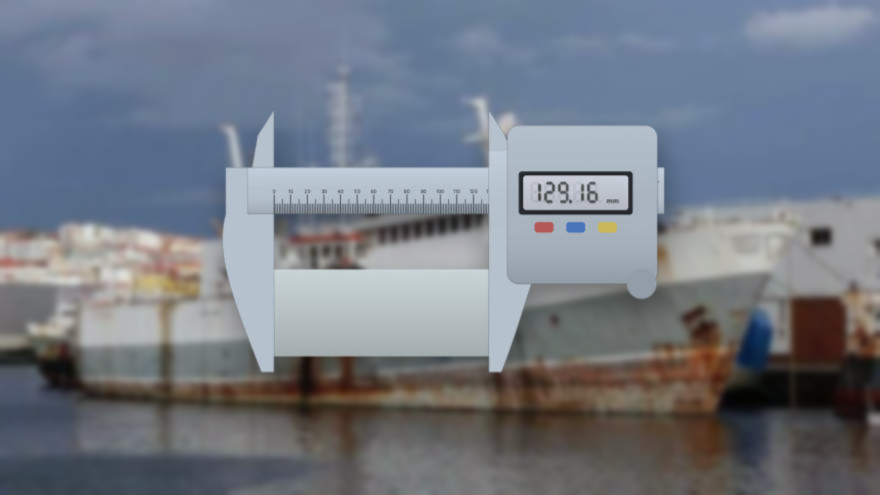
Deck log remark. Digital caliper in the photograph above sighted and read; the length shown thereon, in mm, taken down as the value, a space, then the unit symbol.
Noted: 129.16 mm
